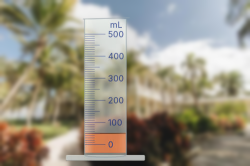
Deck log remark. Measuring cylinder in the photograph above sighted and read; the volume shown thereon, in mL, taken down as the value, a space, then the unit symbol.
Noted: 50 mL
